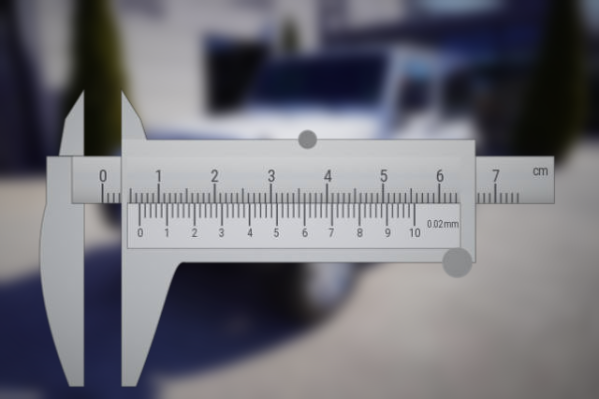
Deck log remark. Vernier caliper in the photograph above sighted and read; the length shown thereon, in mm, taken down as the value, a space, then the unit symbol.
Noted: 6.6 mm
